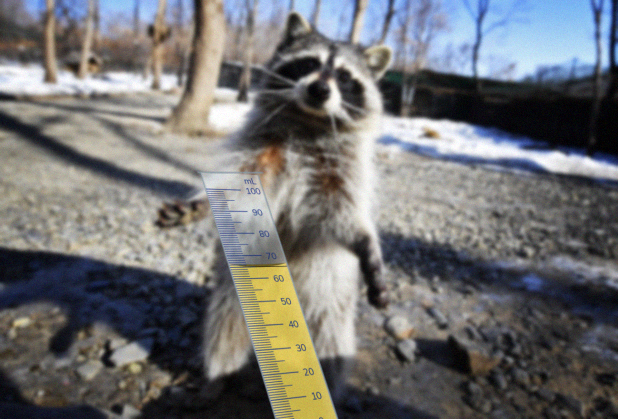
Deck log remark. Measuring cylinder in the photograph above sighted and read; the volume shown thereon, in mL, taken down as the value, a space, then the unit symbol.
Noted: 65 mL
